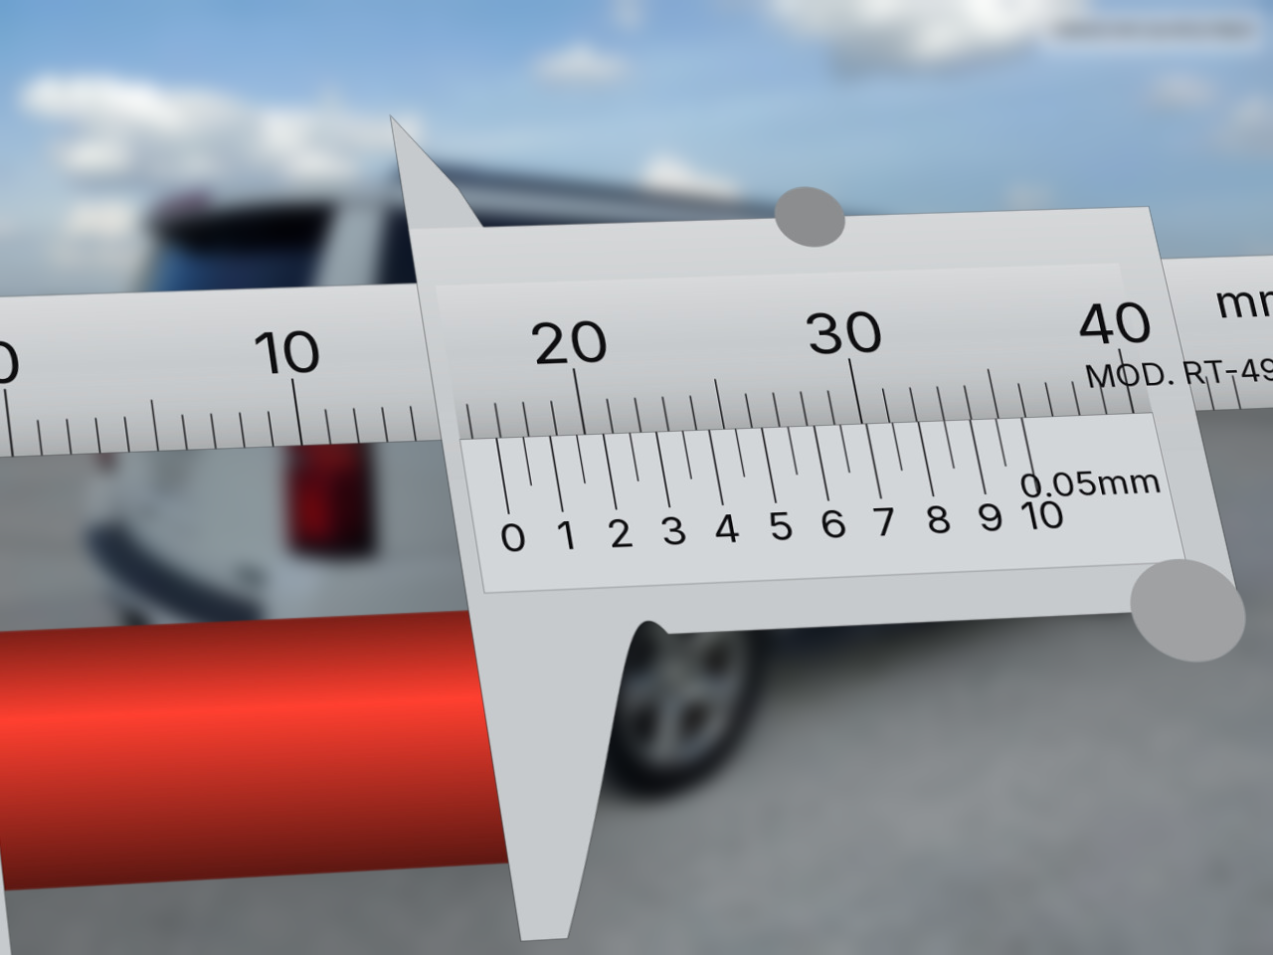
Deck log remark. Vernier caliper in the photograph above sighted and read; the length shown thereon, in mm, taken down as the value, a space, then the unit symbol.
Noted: 16.85 mm
